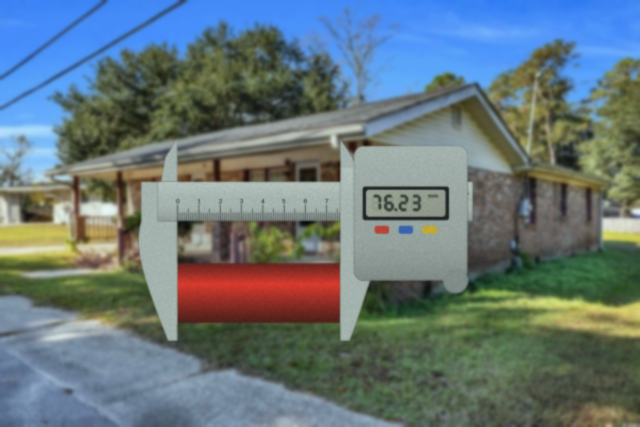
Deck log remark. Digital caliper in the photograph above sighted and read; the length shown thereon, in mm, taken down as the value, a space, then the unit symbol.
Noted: 76.23 mm
